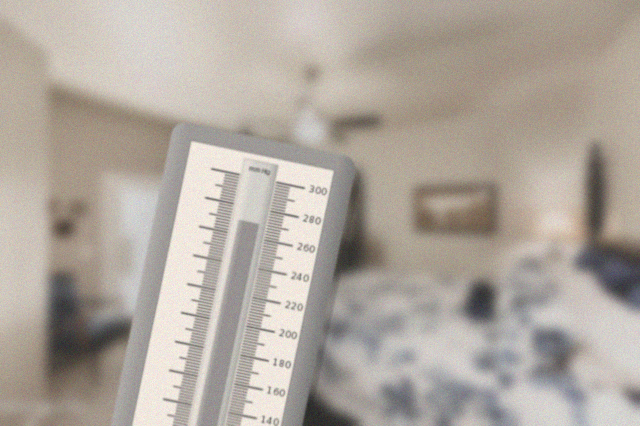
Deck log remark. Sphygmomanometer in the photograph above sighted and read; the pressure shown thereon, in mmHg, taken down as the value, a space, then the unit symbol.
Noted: 270 mmHg
